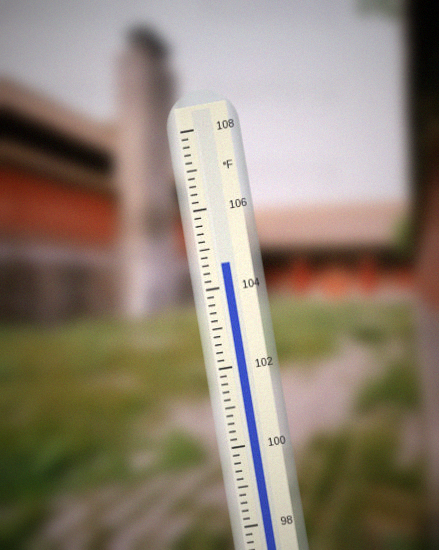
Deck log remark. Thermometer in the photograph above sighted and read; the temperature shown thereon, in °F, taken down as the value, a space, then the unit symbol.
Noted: 104.6 °F
